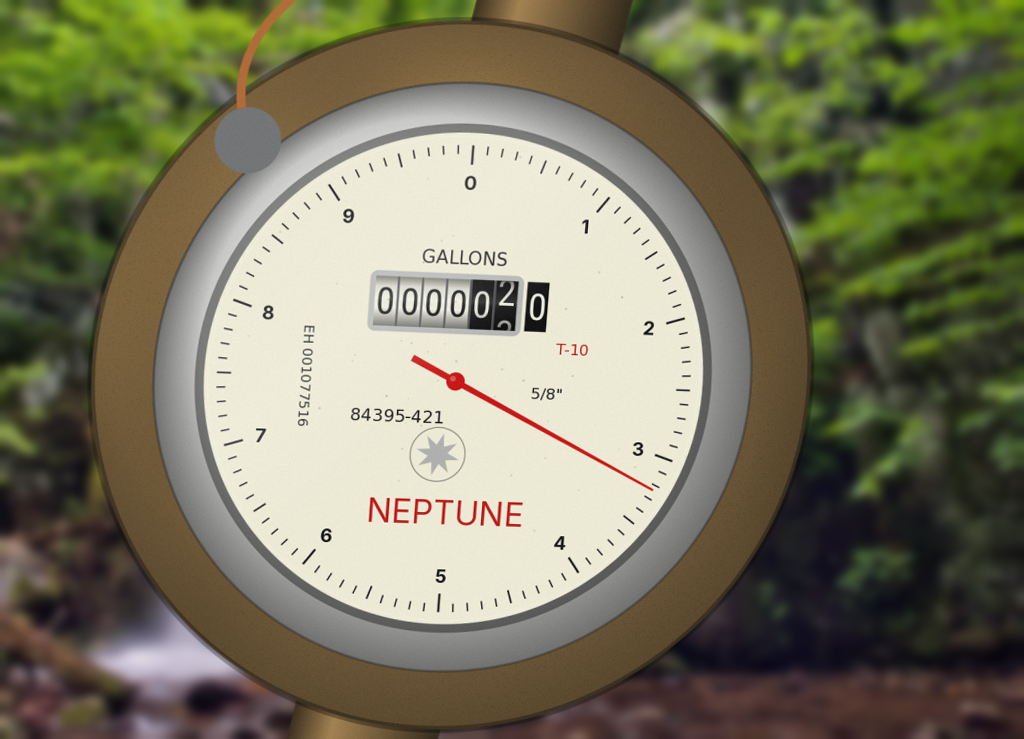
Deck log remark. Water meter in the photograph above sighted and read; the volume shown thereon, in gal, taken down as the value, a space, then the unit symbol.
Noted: 23.2 gal
